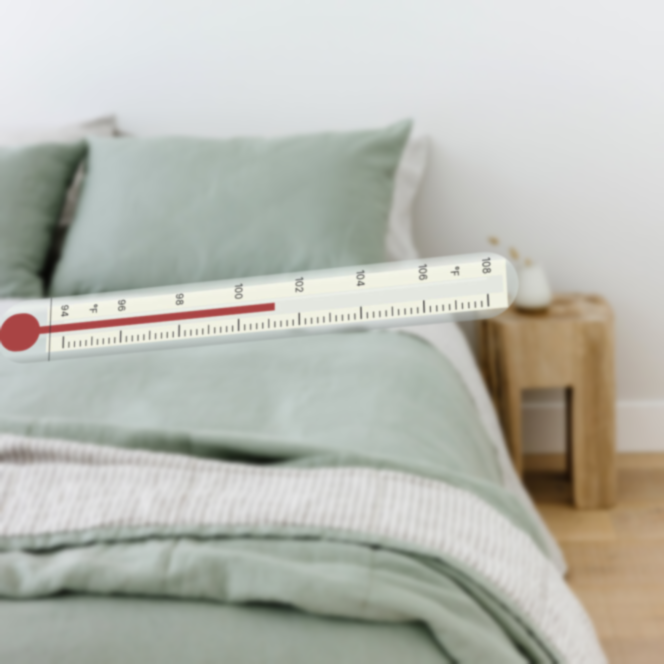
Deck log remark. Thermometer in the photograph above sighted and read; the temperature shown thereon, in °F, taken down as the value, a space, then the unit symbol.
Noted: 101.2 °F
